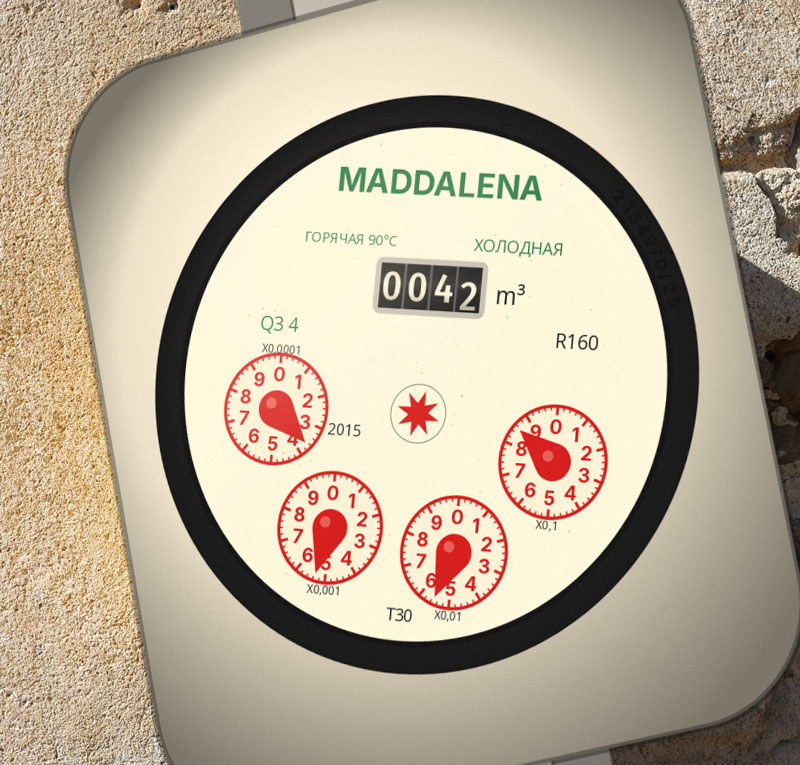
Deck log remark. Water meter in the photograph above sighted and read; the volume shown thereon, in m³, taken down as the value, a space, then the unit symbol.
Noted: 41.8553 m³
